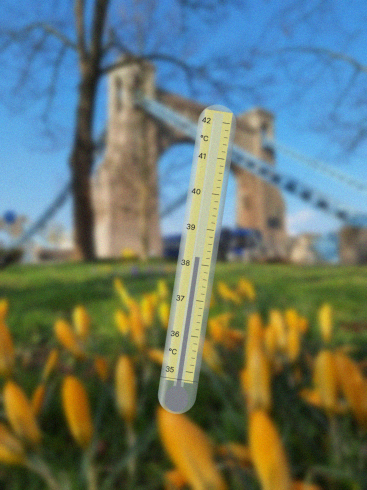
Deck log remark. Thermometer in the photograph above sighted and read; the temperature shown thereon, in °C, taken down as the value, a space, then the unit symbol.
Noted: 38.2 °C
